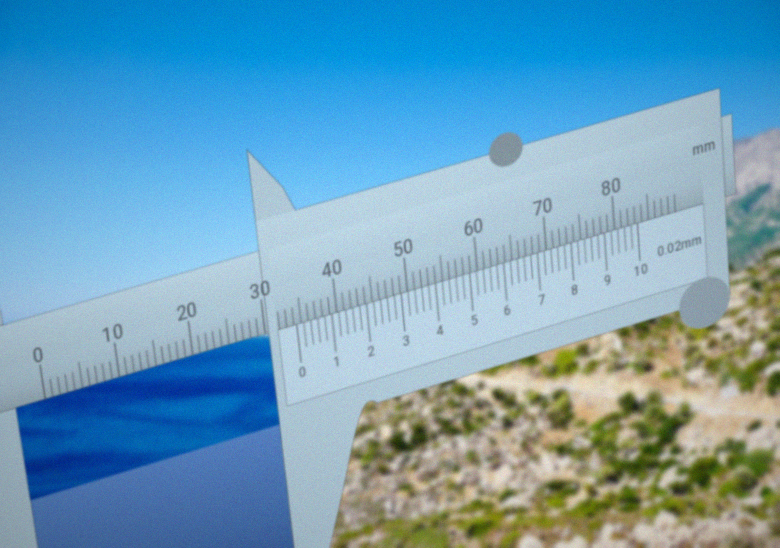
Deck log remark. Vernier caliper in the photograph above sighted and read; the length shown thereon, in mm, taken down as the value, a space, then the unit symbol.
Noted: 34.4 mm
